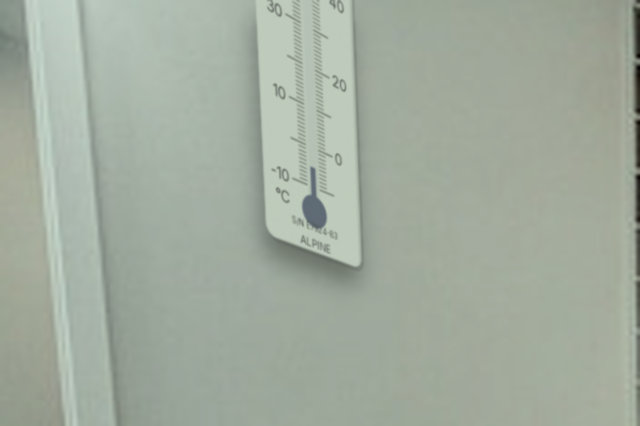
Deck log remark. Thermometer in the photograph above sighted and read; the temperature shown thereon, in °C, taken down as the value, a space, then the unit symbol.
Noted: -5 °C
